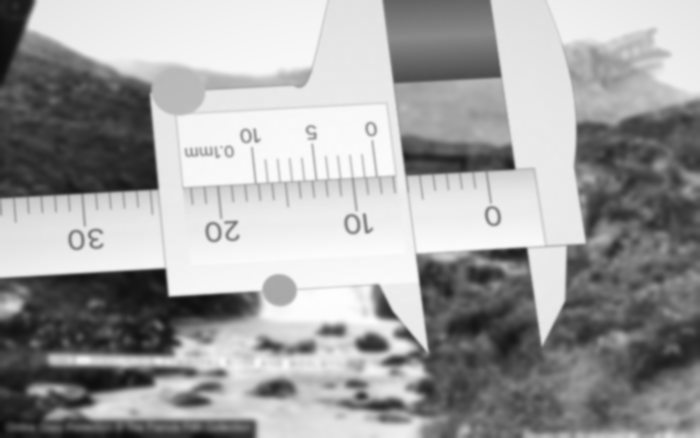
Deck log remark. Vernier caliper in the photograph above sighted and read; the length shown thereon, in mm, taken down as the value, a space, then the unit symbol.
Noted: 8.2 mm
